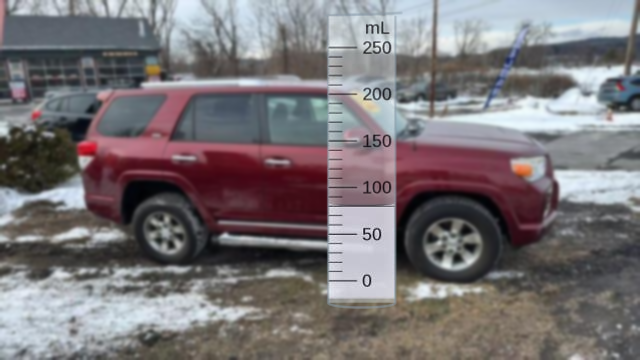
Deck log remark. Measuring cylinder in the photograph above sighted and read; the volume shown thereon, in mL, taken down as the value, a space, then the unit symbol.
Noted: 80 mL
